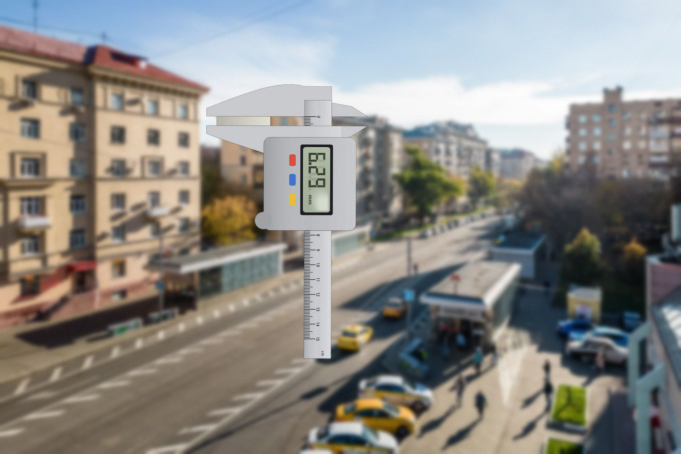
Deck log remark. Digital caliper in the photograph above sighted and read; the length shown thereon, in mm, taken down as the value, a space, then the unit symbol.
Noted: 6.29 mm
